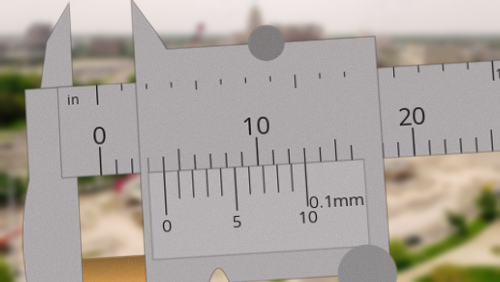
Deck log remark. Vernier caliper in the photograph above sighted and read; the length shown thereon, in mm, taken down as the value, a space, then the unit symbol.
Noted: 4.0 mm
